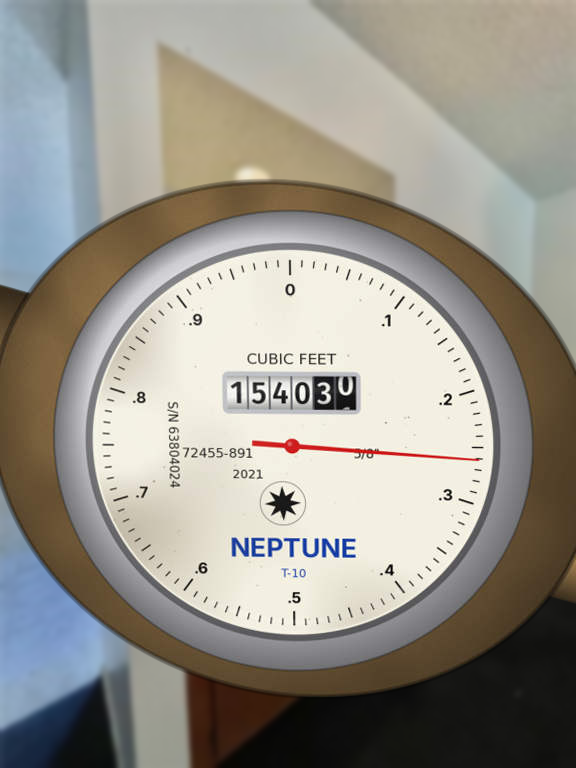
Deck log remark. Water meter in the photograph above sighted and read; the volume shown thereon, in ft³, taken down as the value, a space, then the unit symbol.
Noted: 154030.26 ft³
